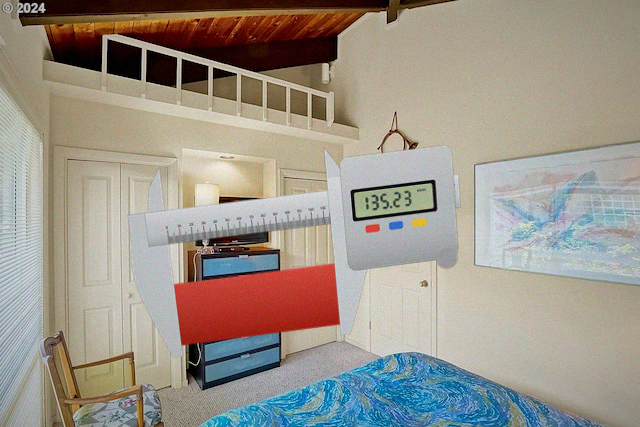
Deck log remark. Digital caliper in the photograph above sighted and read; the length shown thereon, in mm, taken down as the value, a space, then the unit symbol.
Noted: 135.23 mm
